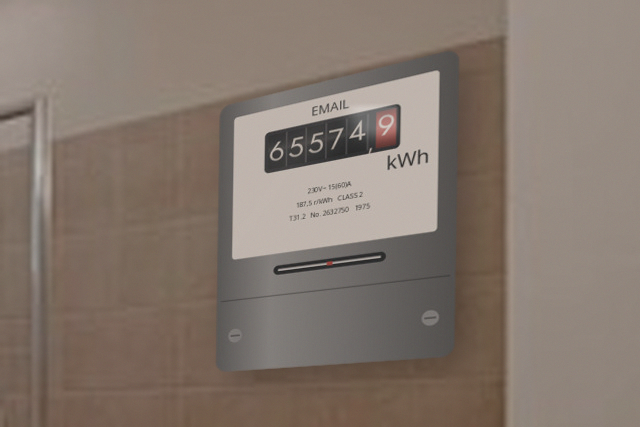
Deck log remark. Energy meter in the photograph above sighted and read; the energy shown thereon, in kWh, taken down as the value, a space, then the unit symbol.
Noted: 65574.9 kWh
